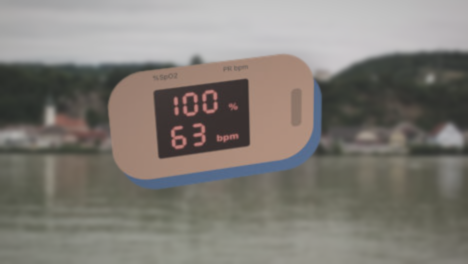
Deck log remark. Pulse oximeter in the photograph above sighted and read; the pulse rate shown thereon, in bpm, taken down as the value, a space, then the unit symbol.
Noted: 63 bpm
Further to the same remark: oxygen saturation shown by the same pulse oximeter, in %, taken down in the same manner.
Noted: 100 %
